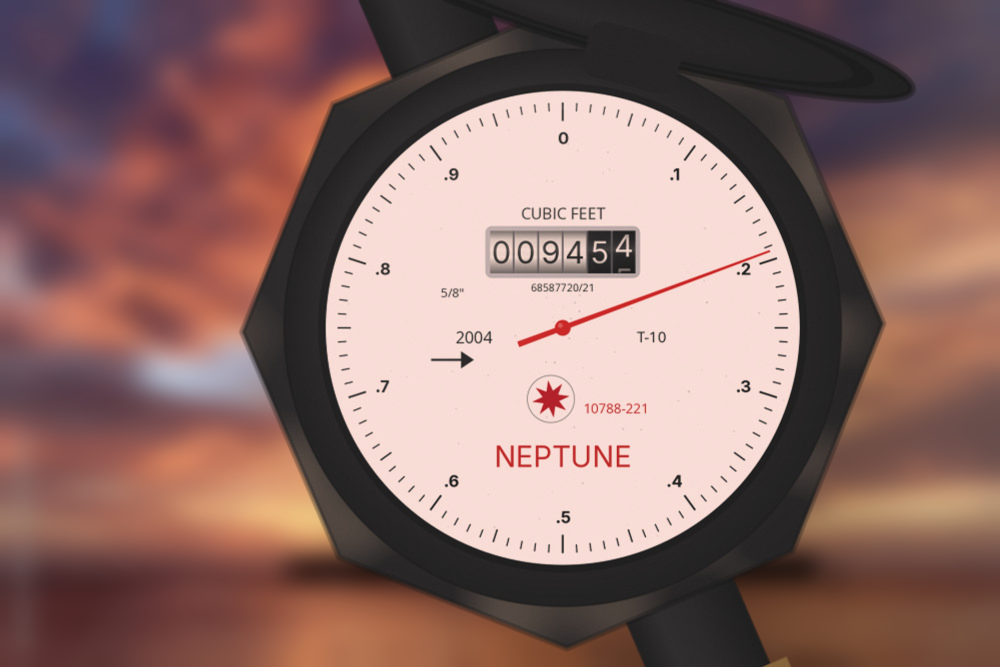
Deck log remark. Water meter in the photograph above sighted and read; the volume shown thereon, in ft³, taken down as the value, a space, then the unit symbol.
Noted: 9454.19 ft³
